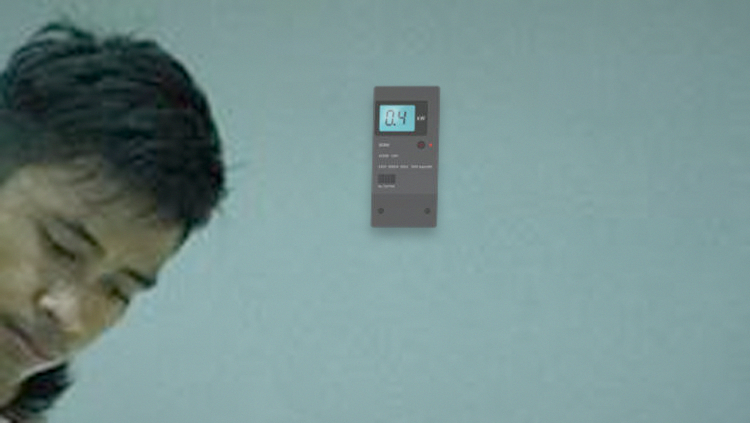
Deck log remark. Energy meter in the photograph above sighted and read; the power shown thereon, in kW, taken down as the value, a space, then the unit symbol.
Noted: 0.4 kW
